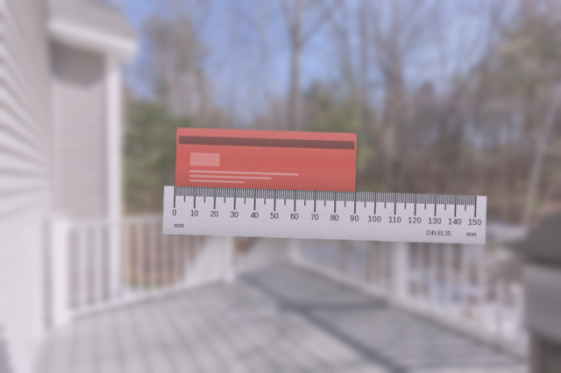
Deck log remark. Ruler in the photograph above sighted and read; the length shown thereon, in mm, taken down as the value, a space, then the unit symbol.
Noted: 90 mm
